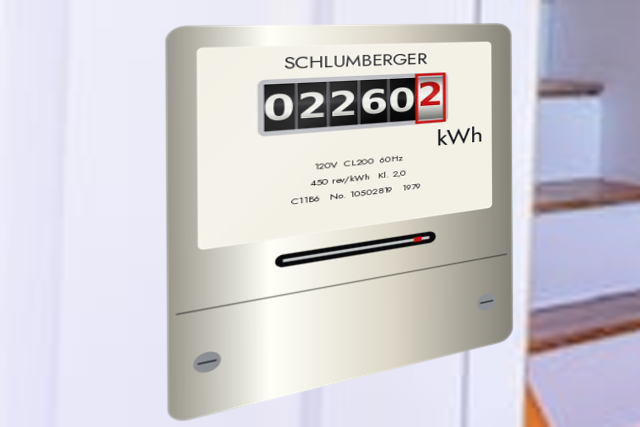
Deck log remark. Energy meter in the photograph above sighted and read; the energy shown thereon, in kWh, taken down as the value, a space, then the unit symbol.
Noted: 2260.2 kWh
